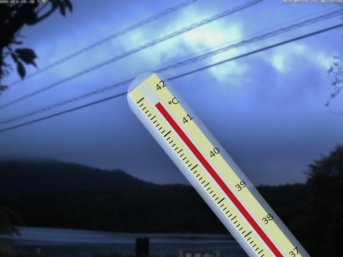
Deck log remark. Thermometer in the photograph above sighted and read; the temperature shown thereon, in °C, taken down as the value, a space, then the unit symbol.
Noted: 41.7 °C
